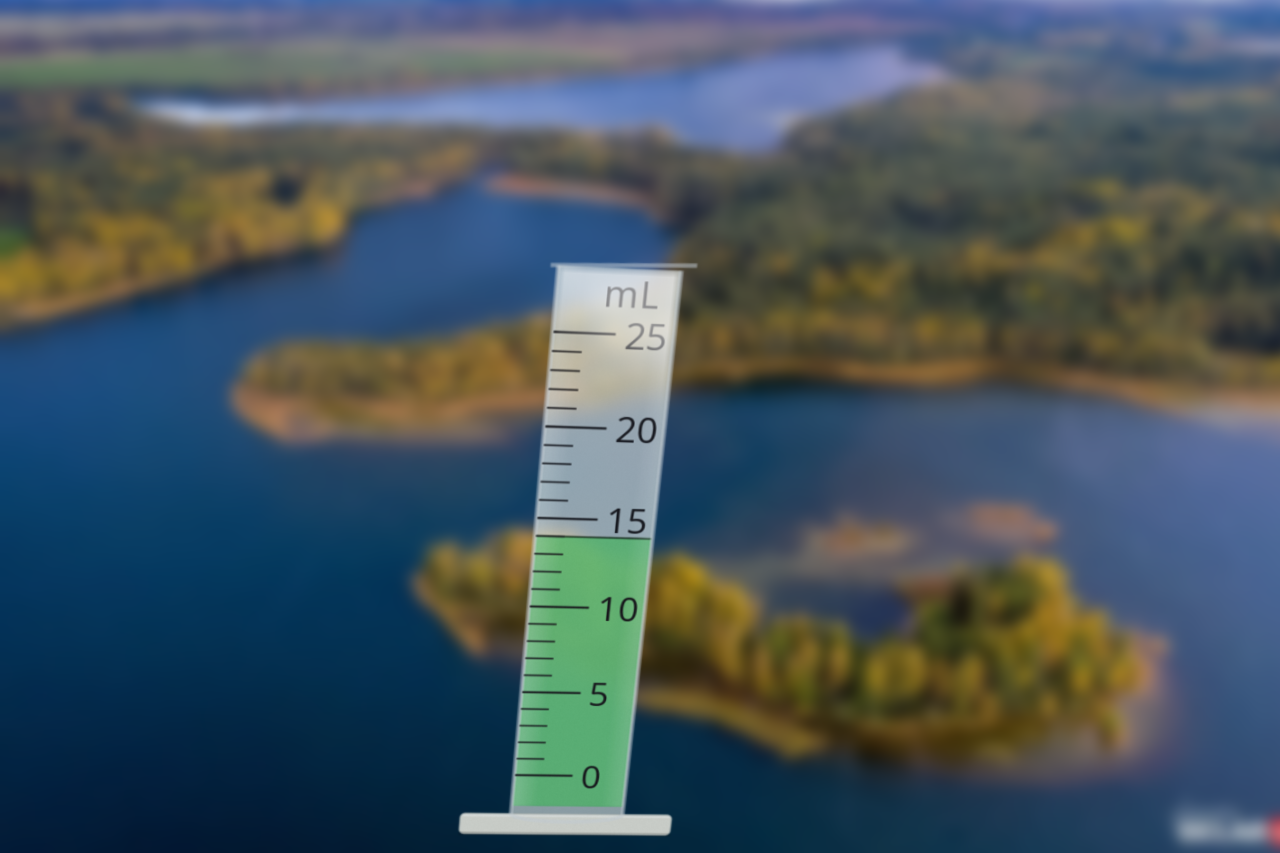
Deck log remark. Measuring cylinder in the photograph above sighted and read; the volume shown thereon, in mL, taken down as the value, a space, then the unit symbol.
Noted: 14 mL
